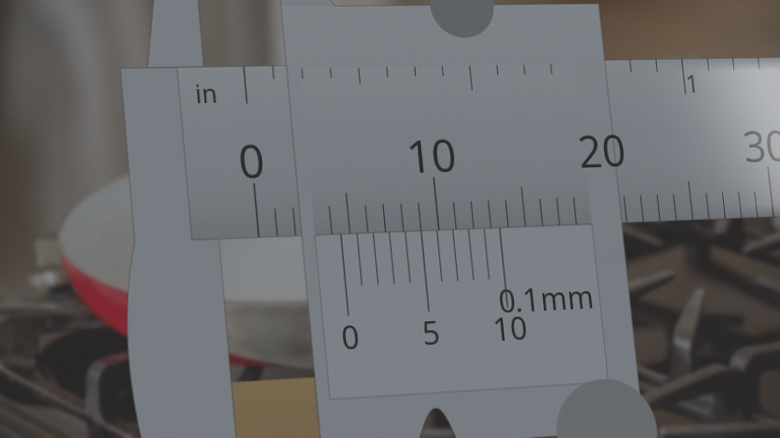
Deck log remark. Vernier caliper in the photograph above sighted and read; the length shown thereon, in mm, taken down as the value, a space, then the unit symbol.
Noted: 4.5 mm
